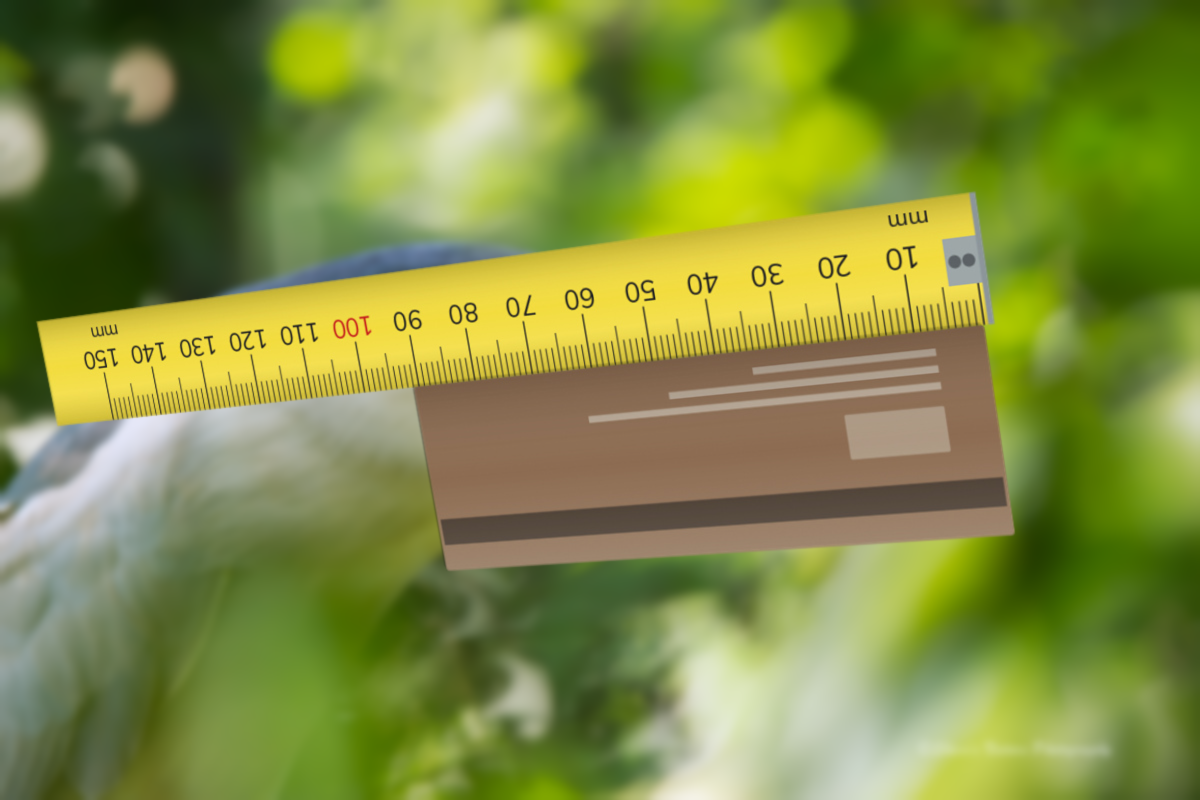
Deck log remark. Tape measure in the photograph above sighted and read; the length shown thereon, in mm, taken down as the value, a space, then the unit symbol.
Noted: 91 mm
